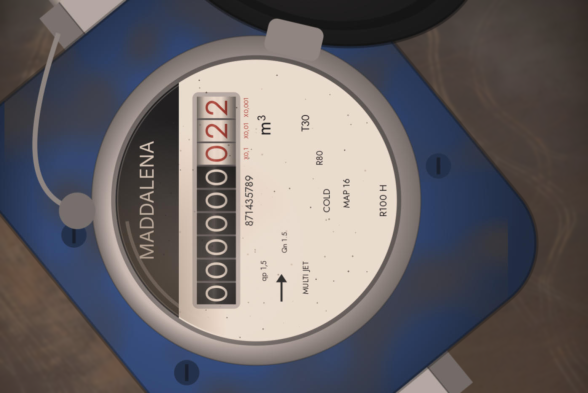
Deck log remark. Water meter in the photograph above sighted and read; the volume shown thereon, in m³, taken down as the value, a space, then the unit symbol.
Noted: 0.022 m³
